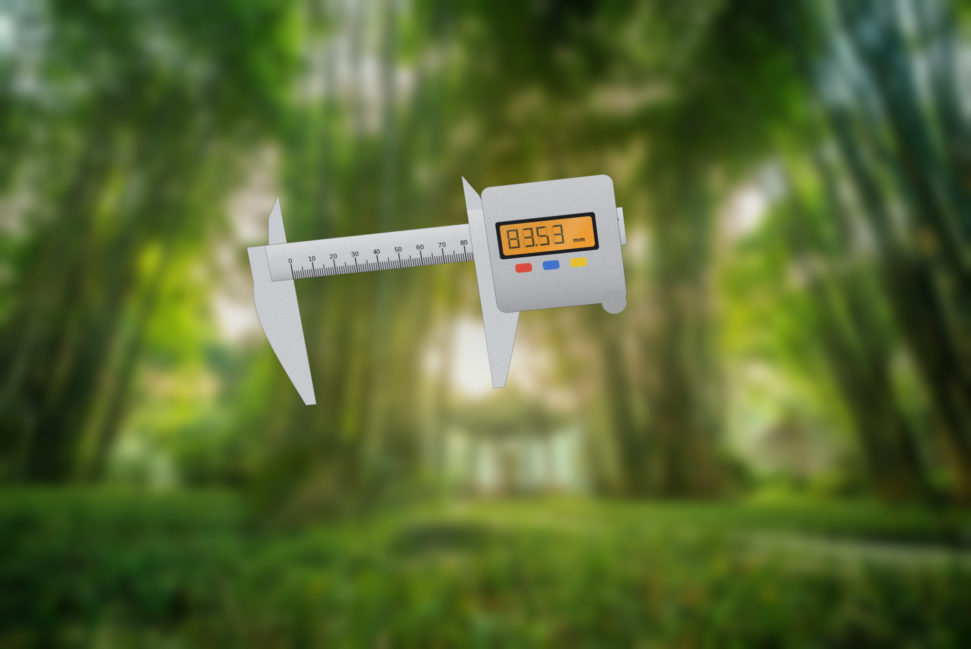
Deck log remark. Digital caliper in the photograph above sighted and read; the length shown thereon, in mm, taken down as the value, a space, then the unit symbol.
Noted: 83.53 mm
